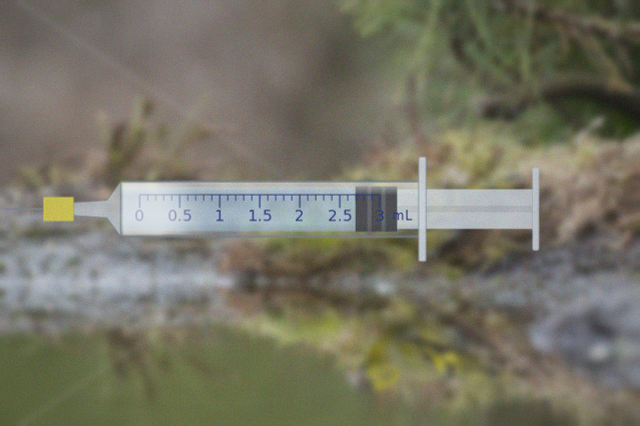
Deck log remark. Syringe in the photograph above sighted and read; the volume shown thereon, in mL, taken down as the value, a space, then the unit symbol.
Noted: 2.7 mL
